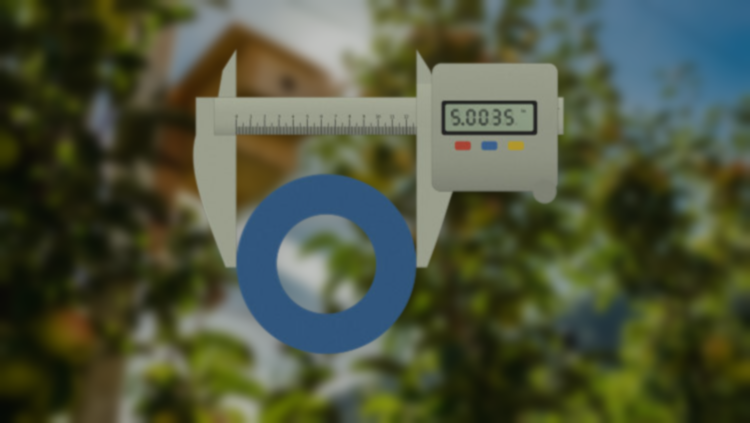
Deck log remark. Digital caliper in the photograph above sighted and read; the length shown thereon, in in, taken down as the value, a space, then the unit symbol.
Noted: 5.0035 in
